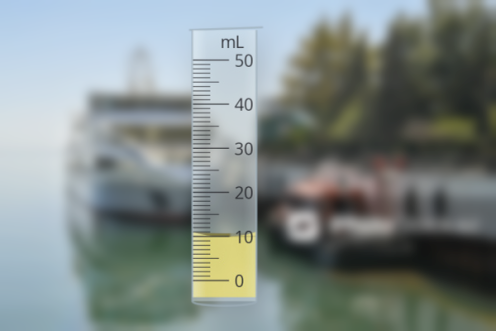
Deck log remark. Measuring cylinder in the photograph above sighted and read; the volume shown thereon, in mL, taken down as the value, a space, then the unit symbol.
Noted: 10 mL
